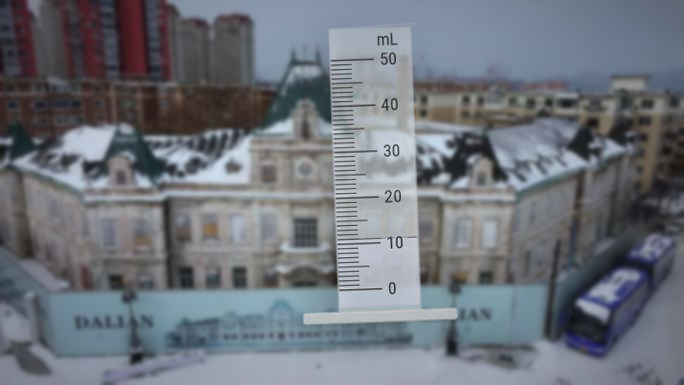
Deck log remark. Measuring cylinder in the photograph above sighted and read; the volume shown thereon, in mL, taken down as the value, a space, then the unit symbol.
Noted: 11 mL
